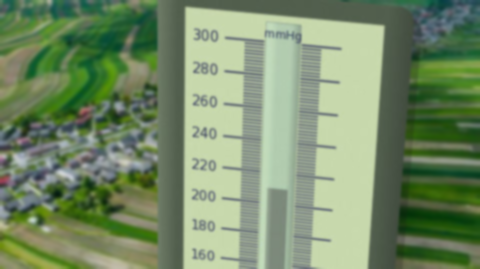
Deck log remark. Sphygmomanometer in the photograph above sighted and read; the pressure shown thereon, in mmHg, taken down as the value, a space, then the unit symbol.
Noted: 210 mmHg
